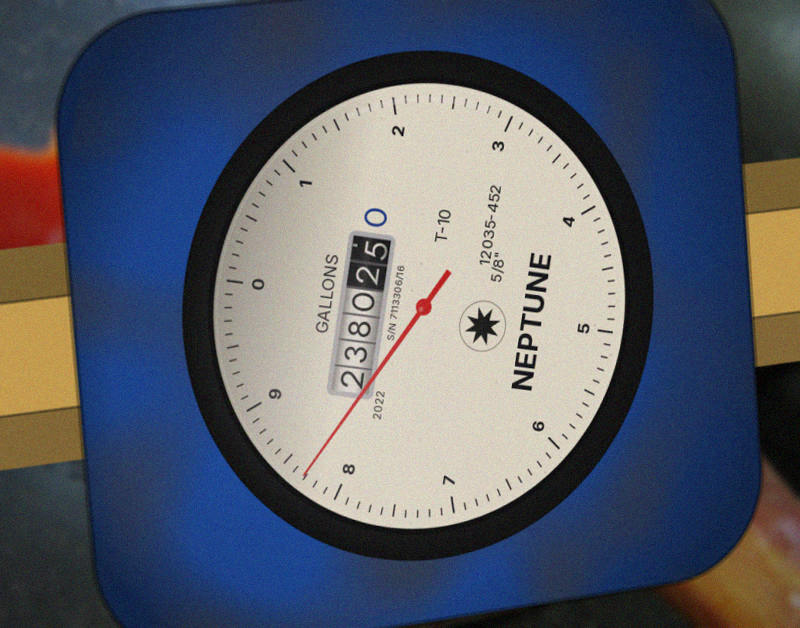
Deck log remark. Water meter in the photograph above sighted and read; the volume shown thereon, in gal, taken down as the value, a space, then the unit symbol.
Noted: 2380248.3 gal
